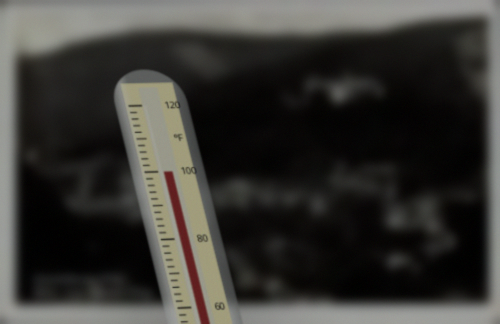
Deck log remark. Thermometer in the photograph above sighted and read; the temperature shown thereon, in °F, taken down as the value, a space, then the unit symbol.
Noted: 100 °F
